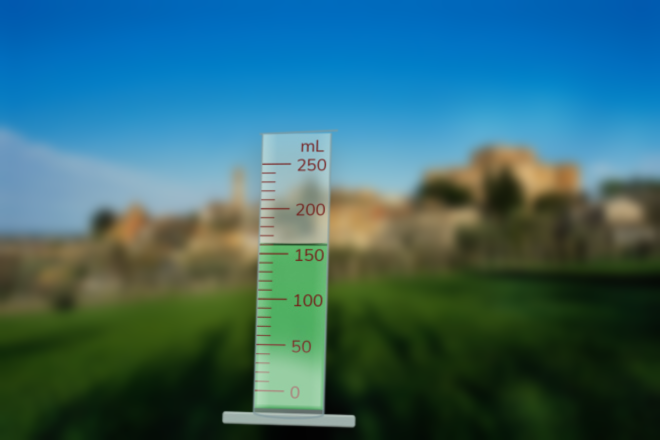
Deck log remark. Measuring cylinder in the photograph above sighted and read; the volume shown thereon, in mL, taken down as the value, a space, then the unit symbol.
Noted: 160 mL
